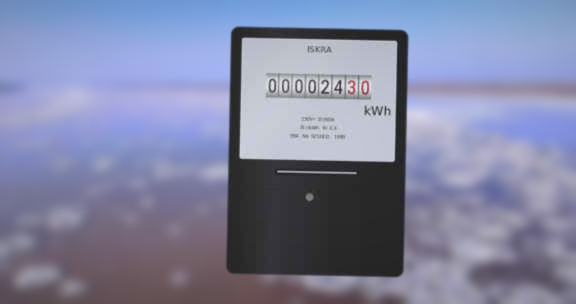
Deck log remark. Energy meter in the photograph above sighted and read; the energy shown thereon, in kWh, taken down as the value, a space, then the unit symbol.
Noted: 24.30 kWh
